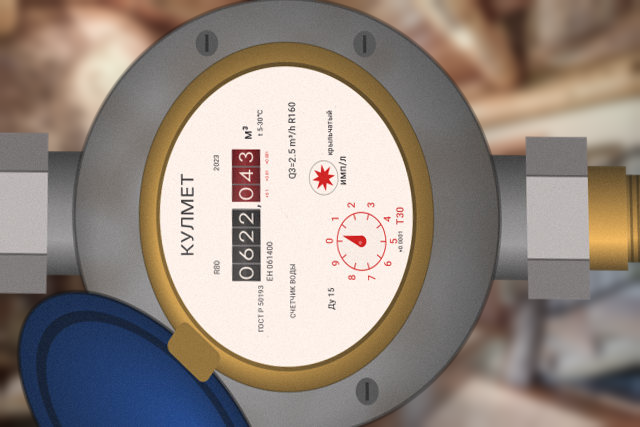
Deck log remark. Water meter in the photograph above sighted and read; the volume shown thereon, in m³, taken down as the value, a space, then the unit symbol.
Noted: 622.0430 m³
